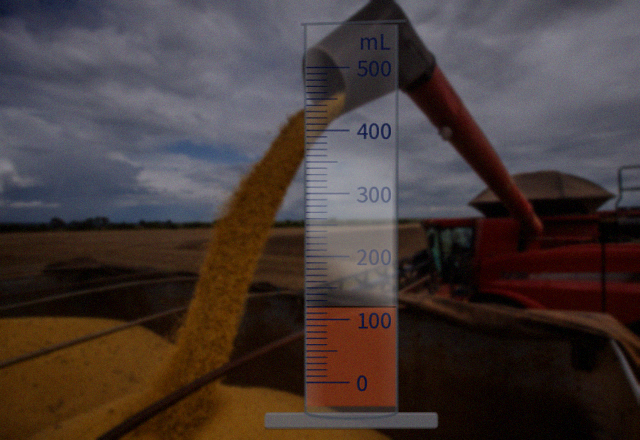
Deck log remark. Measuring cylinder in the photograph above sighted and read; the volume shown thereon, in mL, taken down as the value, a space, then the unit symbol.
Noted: 120 mL
